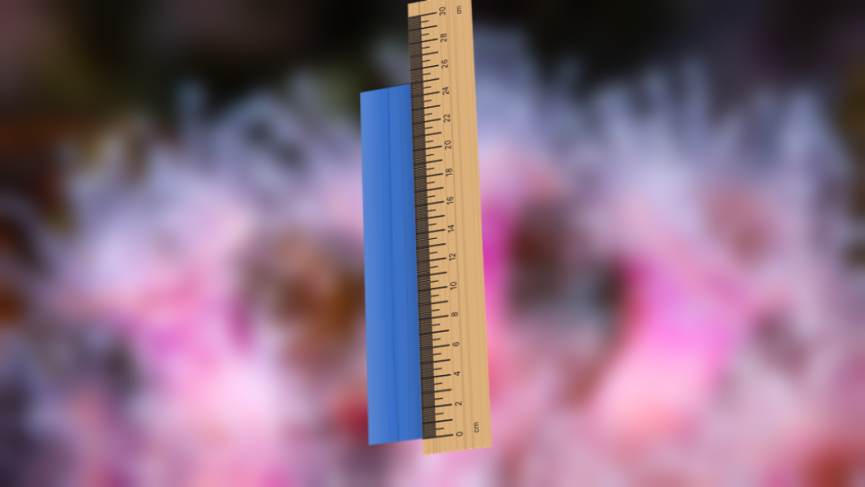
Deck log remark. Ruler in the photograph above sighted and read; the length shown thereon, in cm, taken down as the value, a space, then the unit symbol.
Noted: 25 cm
